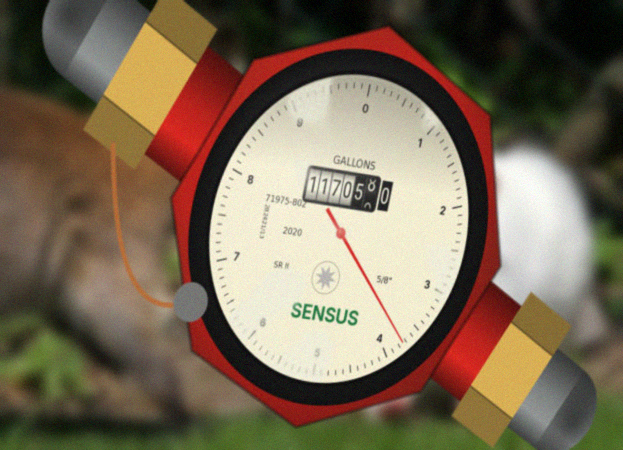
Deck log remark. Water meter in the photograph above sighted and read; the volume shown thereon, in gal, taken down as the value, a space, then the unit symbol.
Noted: 1170583.7 gal
